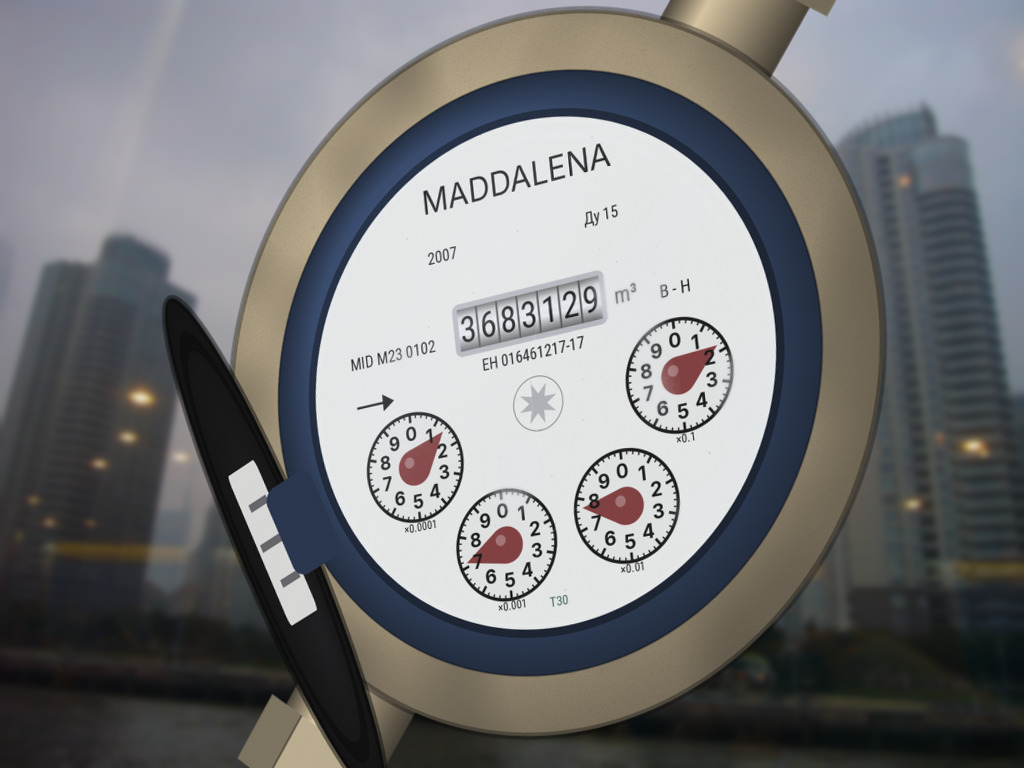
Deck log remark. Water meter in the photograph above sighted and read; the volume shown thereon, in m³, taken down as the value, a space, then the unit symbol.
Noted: 3683129.1771 m³
